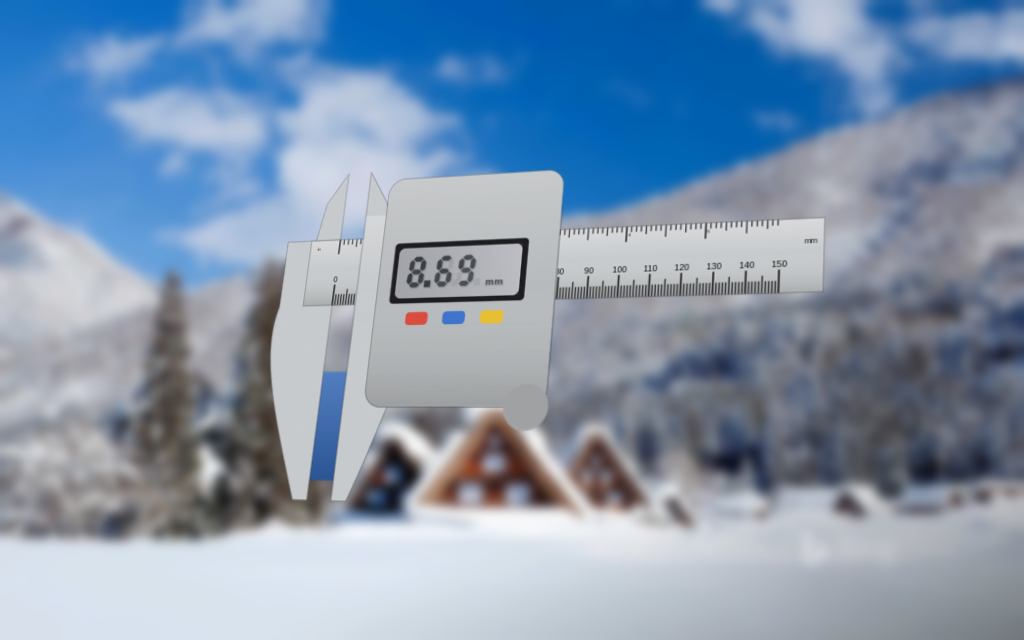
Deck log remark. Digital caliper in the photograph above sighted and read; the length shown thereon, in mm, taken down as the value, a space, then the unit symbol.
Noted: 8.69 mm
